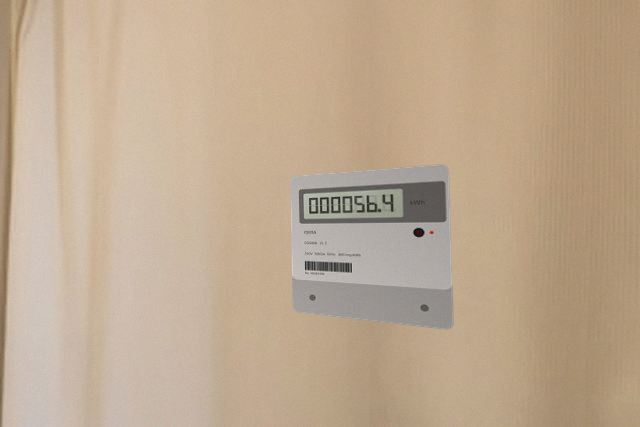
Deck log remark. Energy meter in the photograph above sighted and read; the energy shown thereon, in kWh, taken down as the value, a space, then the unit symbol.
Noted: 56.4 kWh
